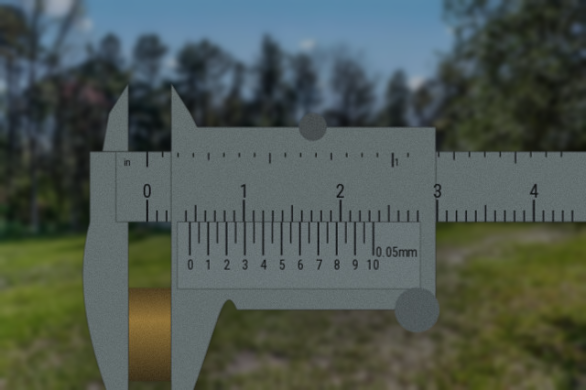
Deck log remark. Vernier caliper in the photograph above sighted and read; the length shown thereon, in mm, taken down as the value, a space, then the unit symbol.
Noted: 4.4 mm
